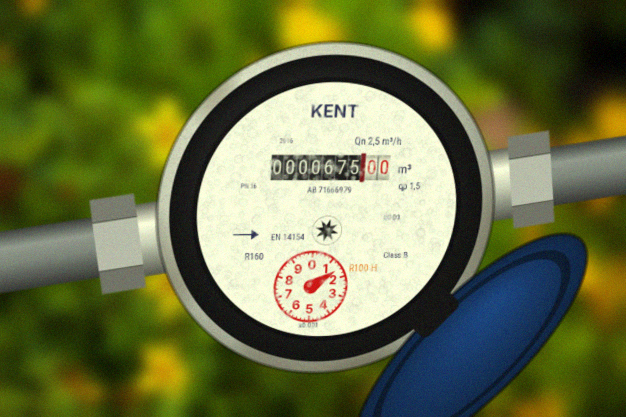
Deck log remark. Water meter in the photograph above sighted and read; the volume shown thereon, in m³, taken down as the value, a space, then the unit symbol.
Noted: 675.001 m³
